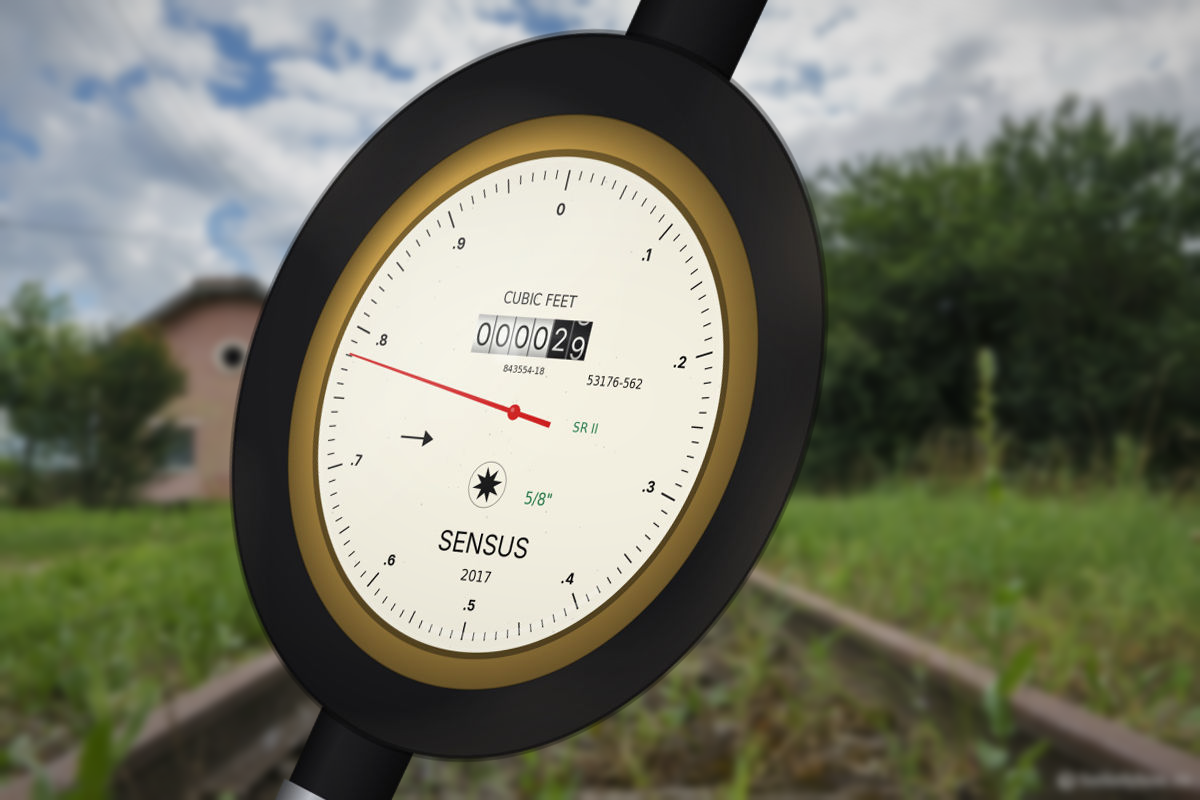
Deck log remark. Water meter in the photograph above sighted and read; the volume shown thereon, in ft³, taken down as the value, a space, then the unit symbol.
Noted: 28.78 ft³
